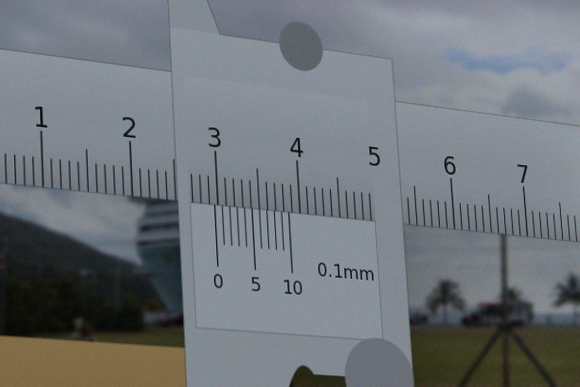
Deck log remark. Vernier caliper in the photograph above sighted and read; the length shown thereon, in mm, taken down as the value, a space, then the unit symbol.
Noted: 29.6 mm
